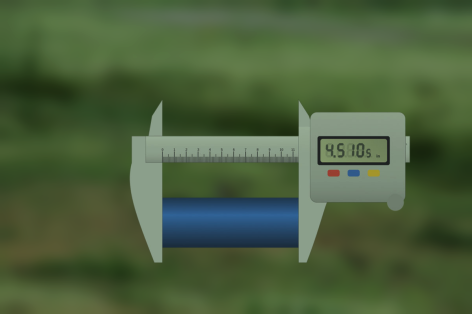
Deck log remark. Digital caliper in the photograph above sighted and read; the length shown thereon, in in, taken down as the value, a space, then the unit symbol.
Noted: 4.5105 in
